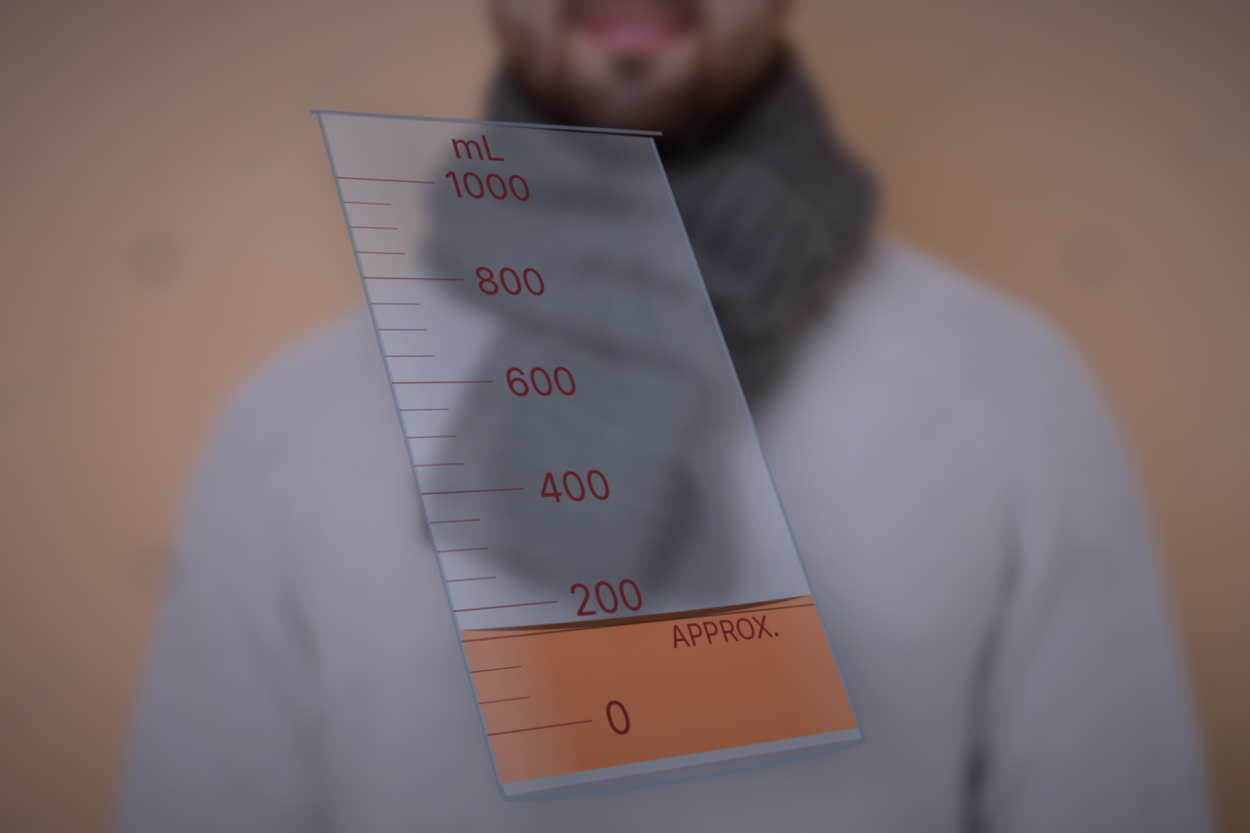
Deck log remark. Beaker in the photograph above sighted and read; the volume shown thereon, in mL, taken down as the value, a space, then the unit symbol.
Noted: 150 mL
